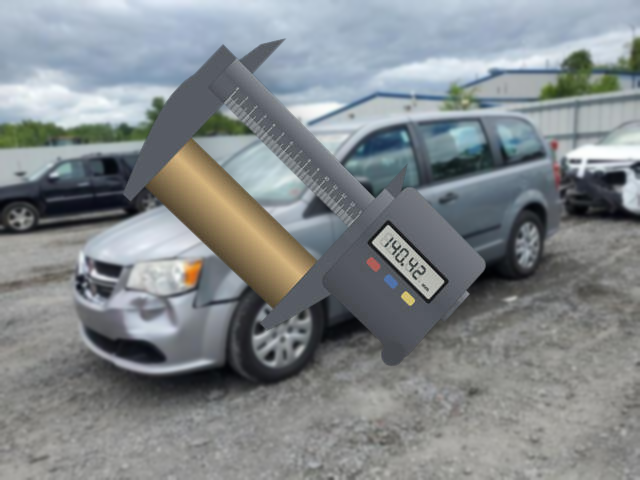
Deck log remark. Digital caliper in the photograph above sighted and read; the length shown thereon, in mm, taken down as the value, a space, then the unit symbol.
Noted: 140.42 mm
